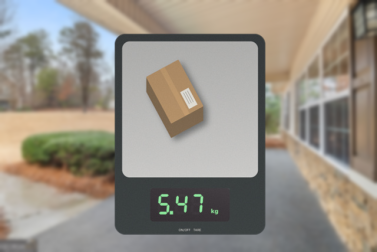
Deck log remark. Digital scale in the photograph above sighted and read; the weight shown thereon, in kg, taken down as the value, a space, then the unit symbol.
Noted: 5.47 kg
